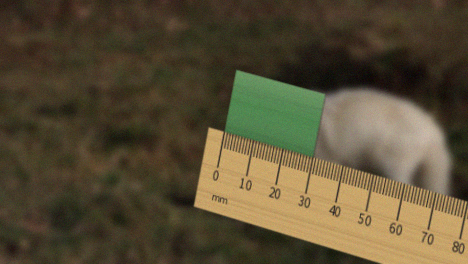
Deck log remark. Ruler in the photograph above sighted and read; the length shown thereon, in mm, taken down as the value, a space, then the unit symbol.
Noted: 30 mm
